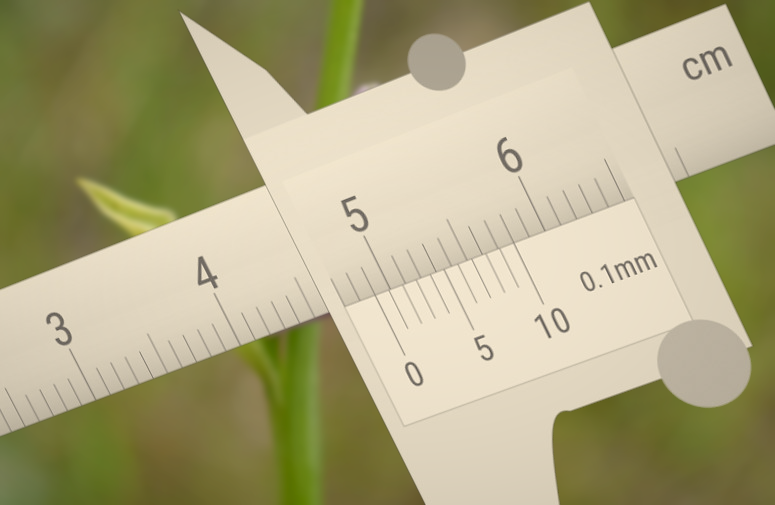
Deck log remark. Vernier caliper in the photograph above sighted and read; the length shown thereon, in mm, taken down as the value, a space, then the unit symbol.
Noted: 49.0 mm
